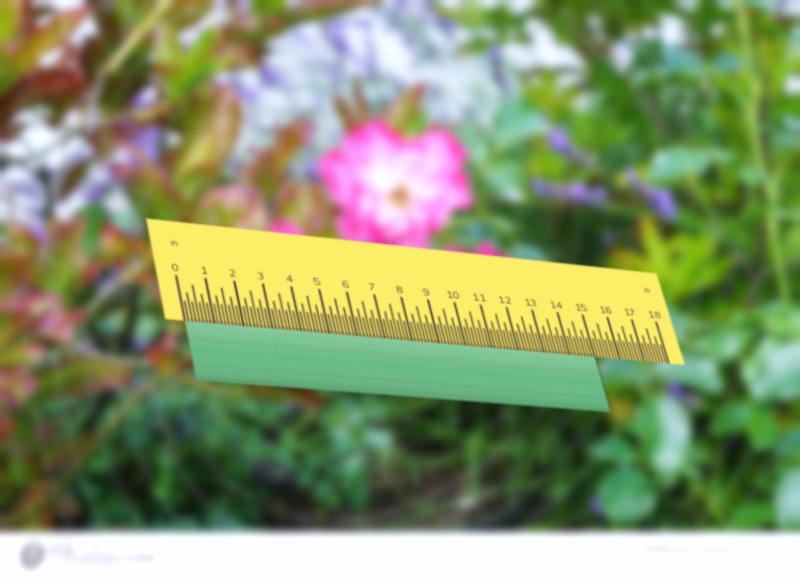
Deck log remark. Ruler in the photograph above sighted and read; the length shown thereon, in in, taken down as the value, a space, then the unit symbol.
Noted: 15 in
